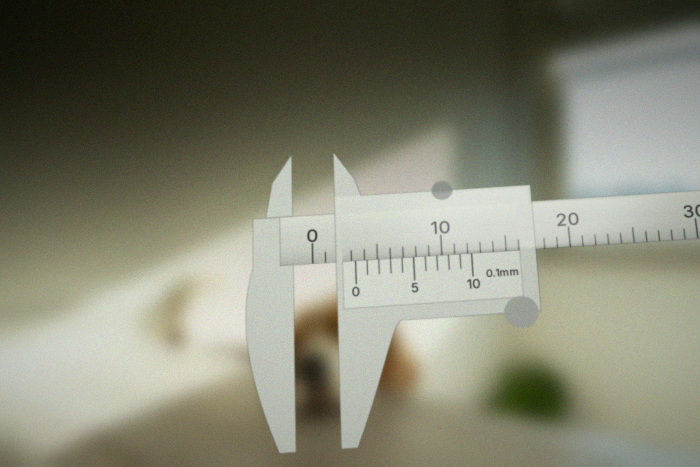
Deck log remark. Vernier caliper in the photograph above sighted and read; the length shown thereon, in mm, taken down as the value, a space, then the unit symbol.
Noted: 3.3 mm
